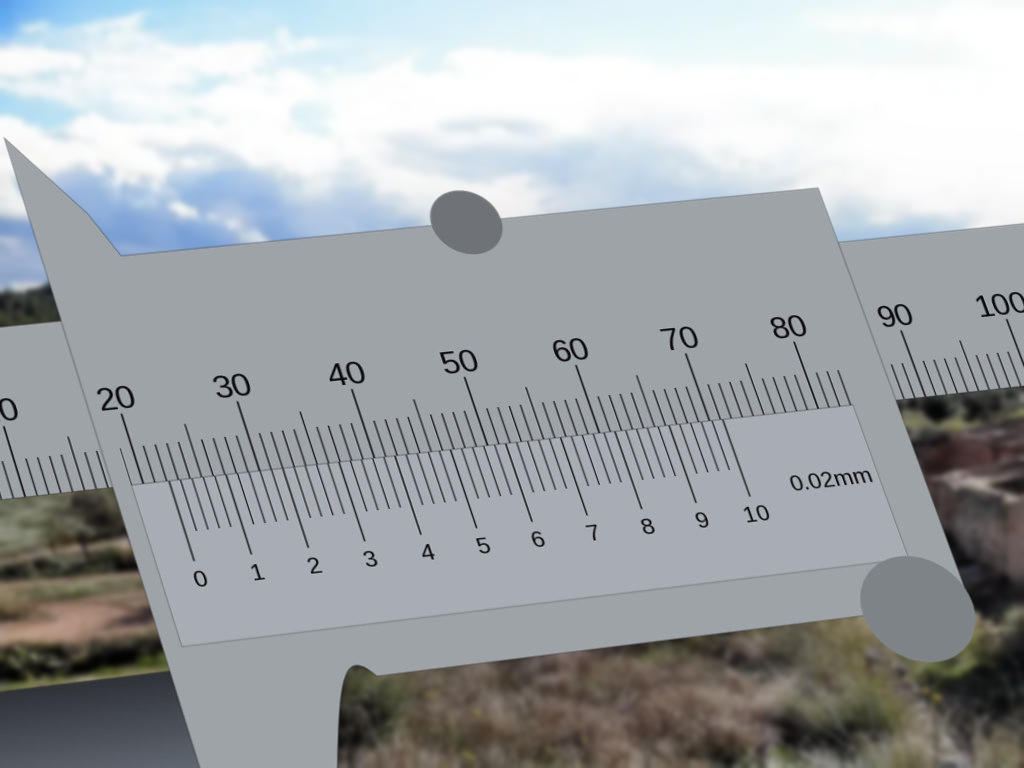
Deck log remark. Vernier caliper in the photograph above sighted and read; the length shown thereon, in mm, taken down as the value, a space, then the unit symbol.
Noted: 22.2 mm
